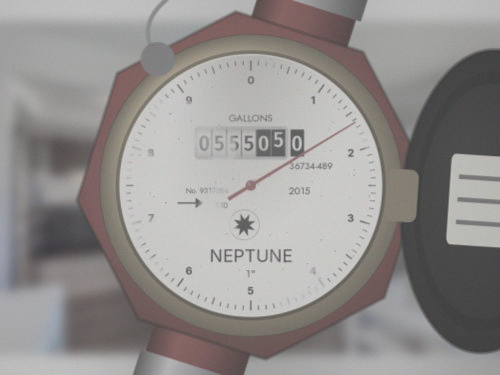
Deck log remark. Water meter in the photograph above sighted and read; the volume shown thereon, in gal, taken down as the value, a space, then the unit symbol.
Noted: 555051.6 gal
